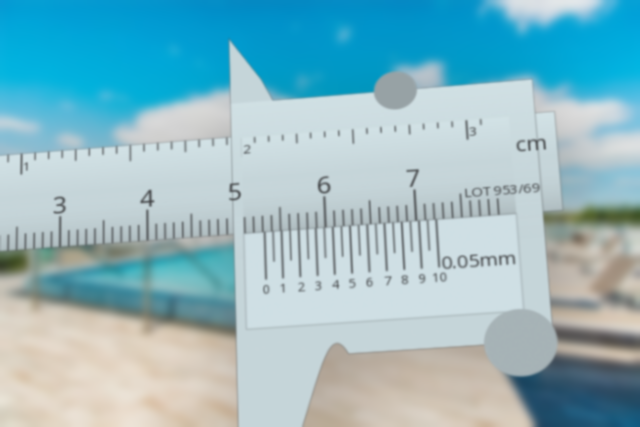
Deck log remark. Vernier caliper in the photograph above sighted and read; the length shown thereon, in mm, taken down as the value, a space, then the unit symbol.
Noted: 53.2 mm
